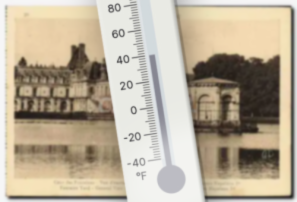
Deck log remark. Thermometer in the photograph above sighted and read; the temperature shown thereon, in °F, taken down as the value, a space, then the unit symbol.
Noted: 40 °F
